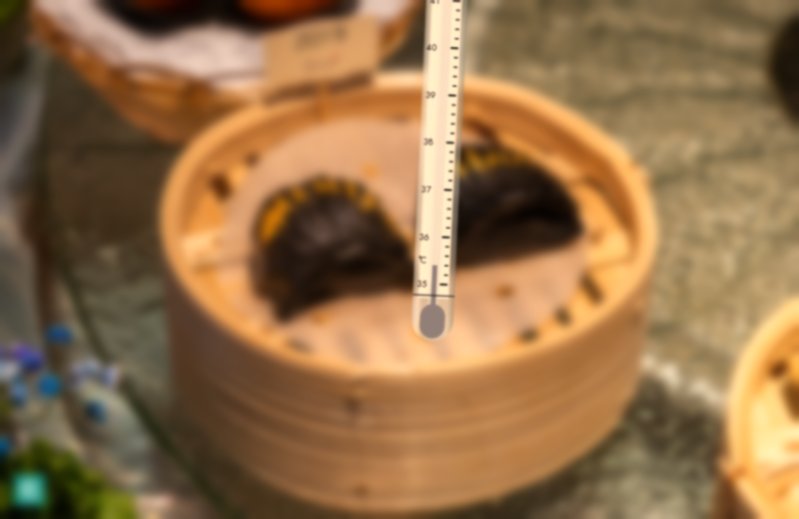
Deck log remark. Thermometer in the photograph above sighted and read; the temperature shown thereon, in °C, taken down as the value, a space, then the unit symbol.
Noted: 35.4 °C
